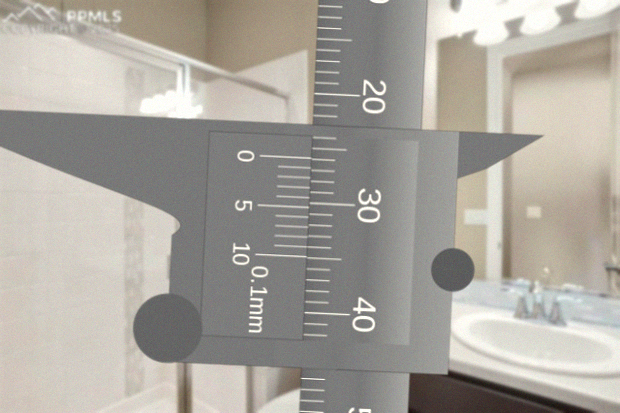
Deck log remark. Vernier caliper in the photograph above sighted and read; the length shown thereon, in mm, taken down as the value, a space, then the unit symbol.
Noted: 25.9 mm
